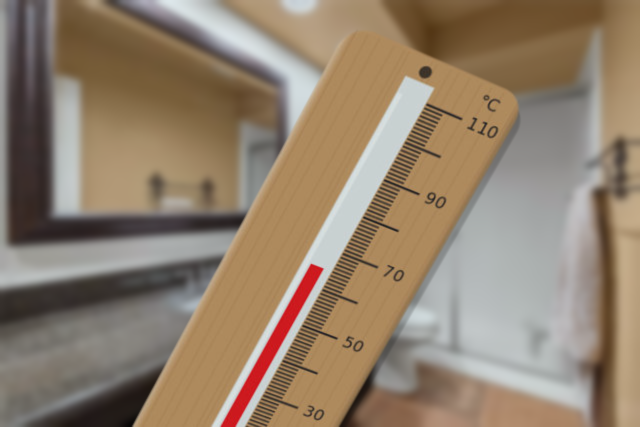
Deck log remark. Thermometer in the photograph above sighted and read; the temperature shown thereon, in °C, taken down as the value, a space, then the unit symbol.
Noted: 65 °C
